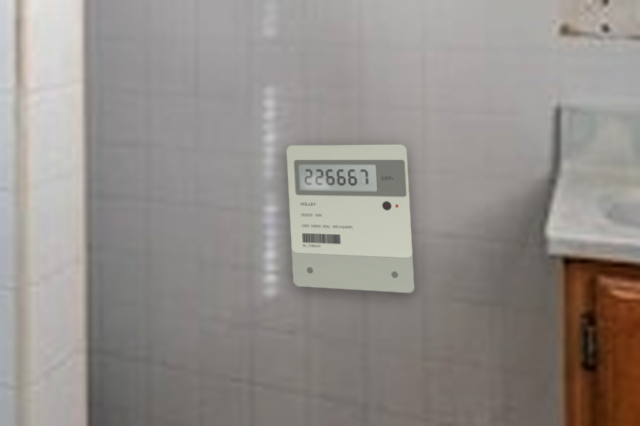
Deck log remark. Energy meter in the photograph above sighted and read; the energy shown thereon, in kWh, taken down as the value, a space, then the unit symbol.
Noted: 226667 kWh
